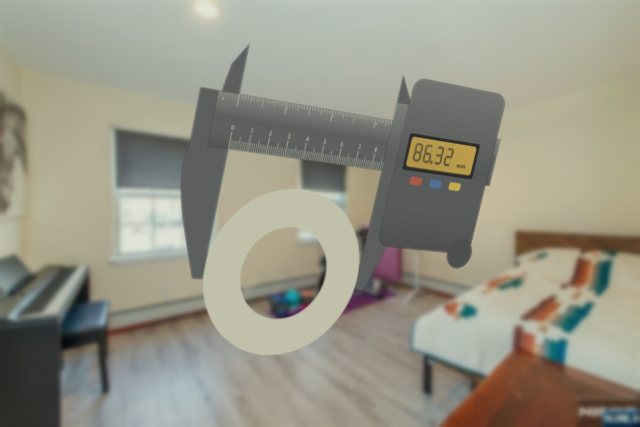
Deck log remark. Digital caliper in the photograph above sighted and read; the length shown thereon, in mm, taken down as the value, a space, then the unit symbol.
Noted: 86.32 mm
